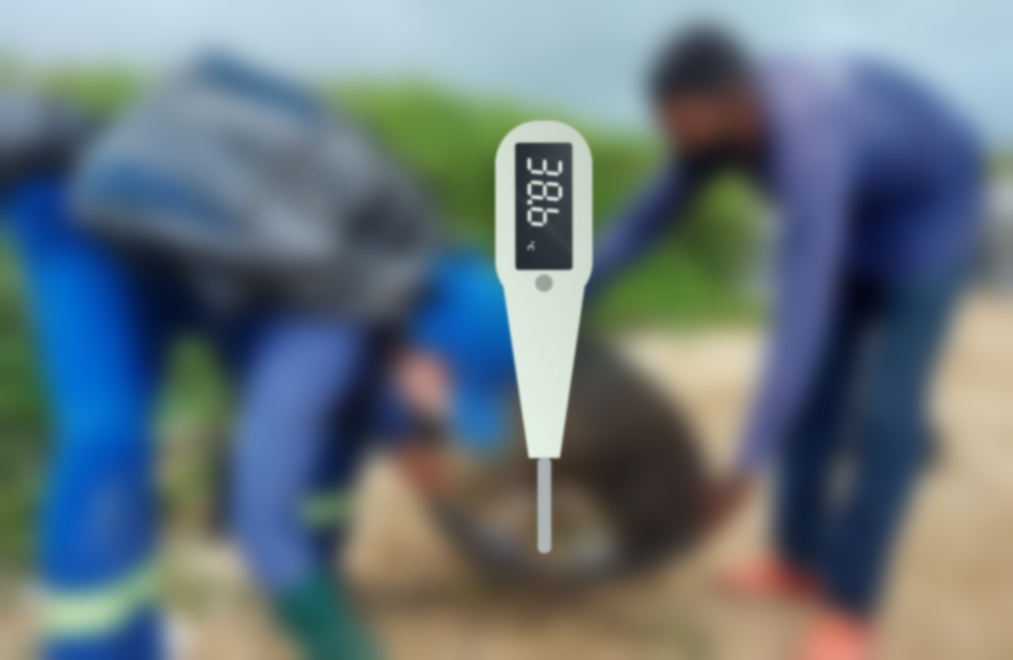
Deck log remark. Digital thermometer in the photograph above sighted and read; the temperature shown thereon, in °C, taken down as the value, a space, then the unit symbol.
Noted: 38.6 °C
